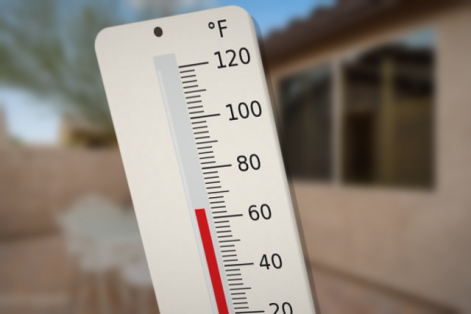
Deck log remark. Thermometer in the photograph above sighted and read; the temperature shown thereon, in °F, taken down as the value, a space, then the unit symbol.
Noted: 64 °F
